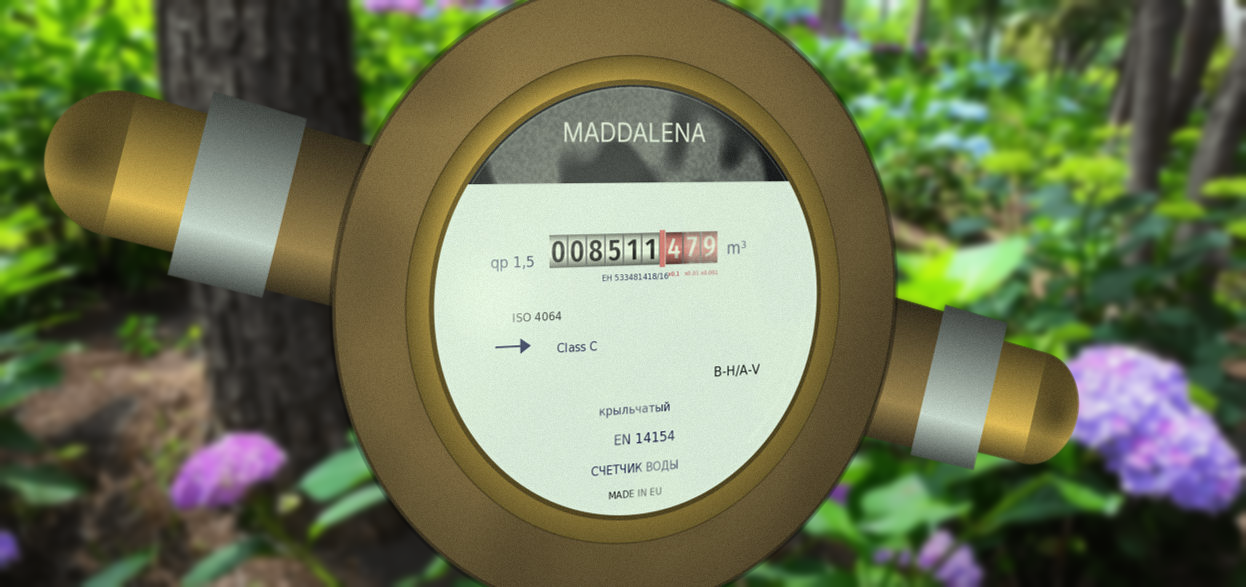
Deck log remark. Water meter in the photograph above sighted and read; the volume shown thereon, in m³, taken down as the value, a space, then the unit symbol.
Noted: 8511.479 m³
